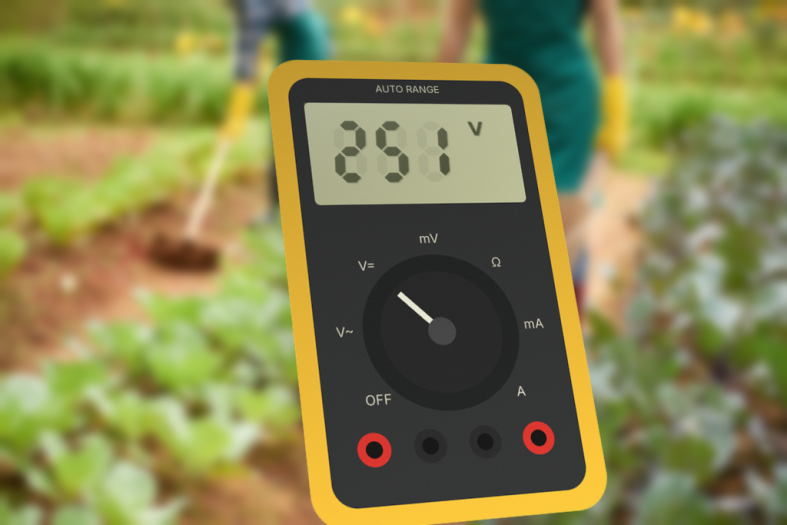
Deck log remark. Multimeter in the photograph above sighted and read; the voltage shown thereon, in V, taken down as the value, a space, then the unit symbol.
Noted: 251 V
